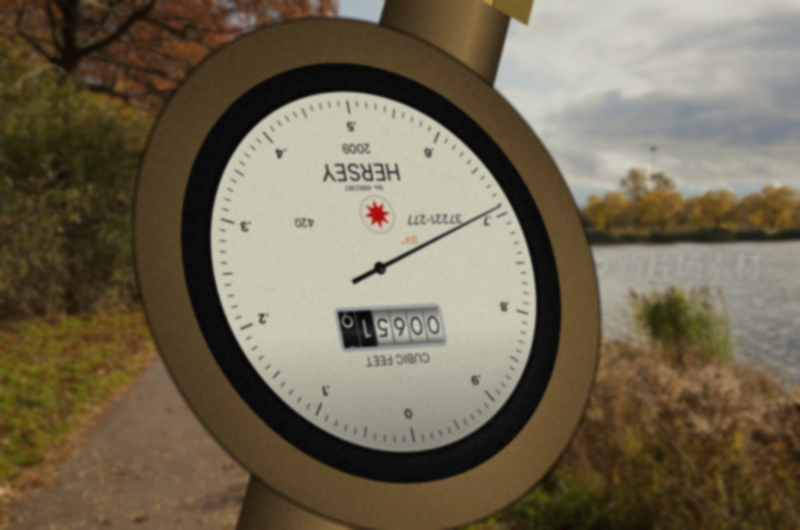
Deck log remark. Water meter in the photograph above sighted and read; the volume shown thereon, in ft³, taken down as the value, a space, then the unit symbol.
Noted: 6518.69 ft³
